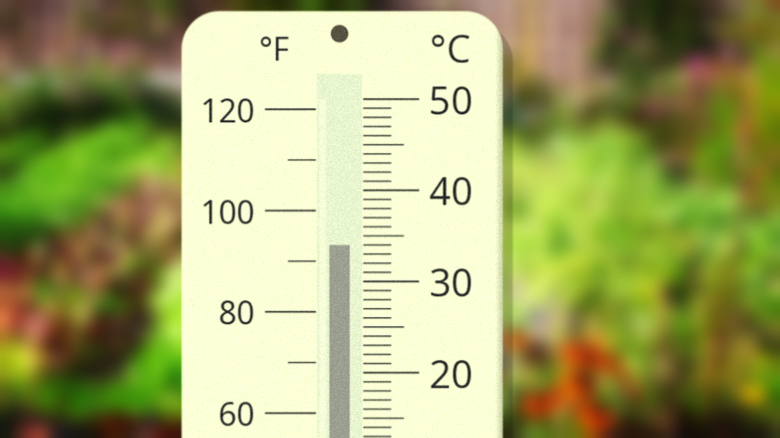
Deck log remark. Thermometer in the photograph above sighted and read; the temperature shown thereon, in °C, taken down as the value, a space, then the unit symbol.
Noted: 34 °C
